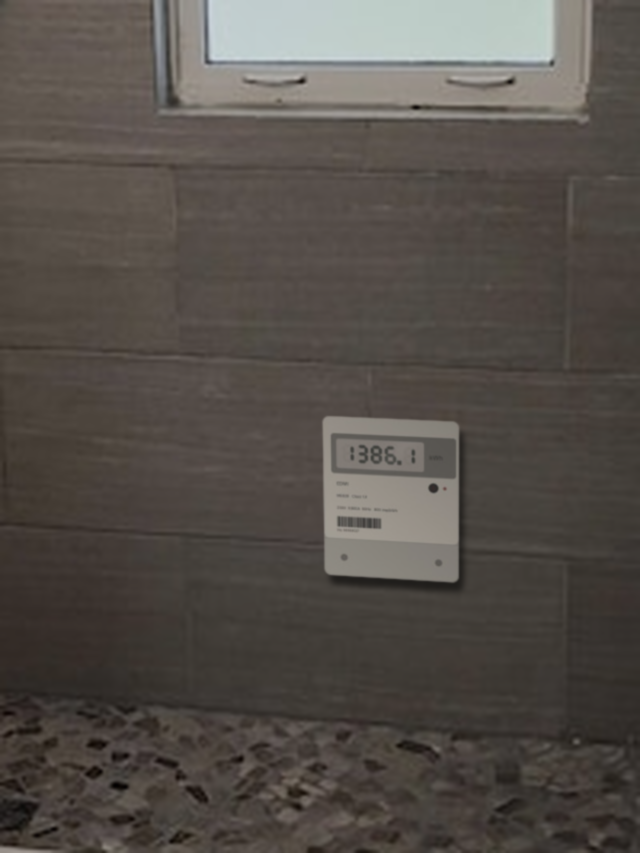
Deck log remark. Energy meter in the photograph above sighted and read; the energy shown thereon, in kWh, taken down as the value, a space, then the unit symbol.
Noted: 1386.1 kWh
